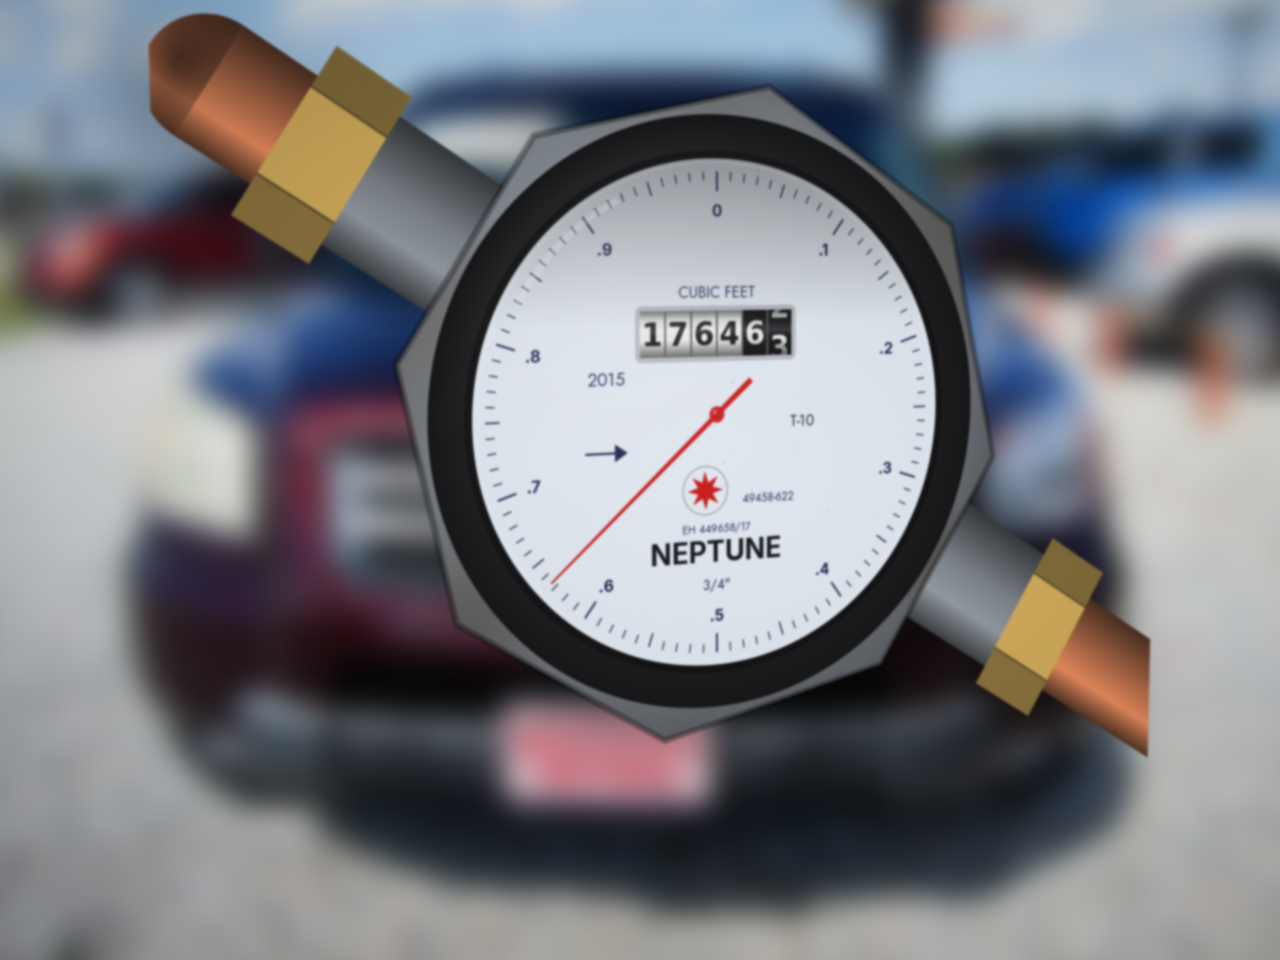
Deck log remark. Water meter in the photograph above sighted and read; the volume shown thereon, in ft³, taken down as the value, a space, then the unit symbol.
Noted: 176462.63 ft³
